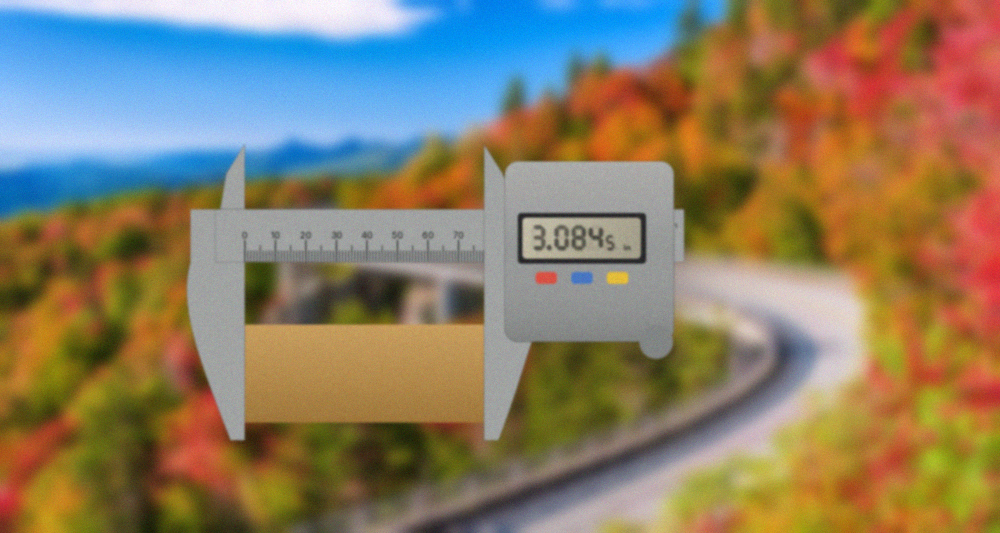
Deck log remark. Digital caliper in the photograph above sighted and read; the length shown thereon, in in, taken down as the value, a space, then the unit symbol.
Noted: 3.0845 in
